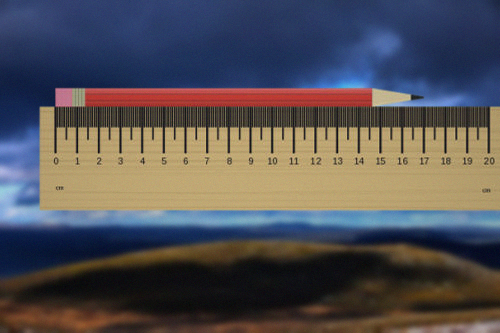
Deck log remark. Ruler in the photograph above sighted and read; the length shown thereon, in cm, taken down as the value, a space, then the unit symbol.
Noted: 17 cm
